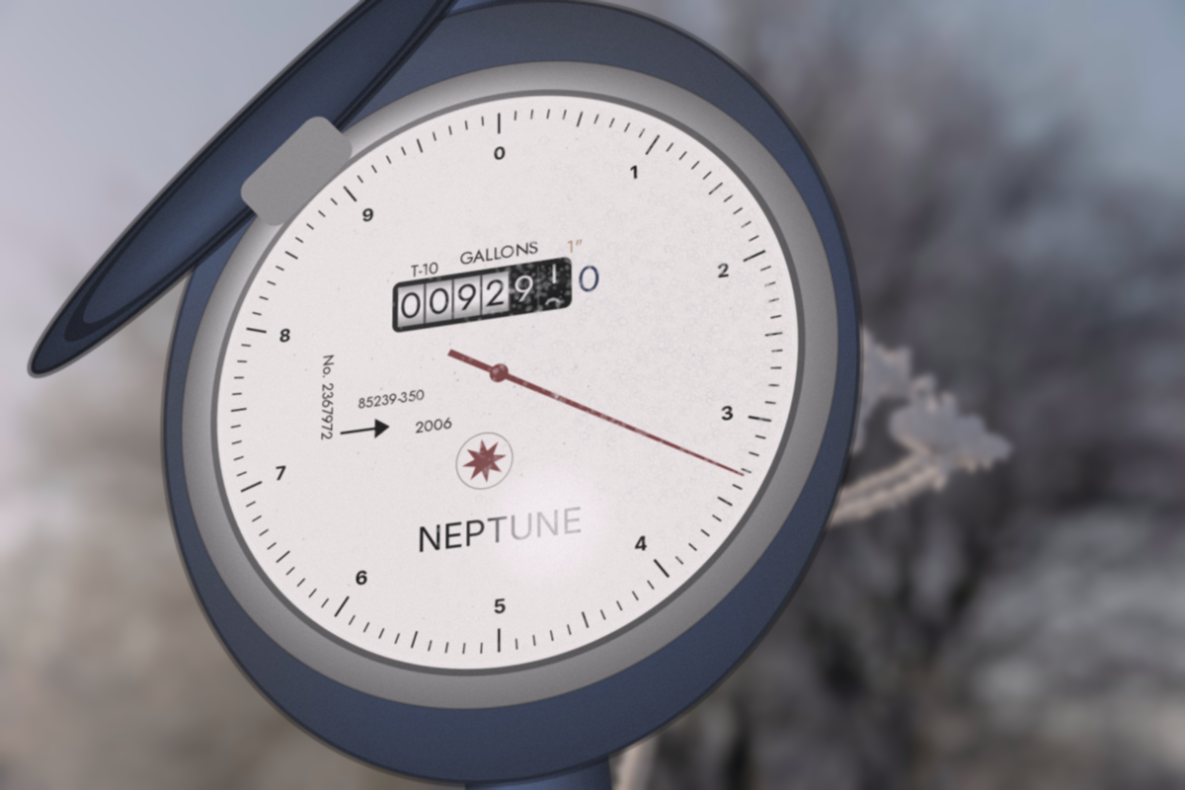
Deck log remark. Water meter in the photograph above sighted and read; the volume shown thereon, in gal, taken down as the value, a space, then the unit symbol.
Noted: 92913.3 gal
